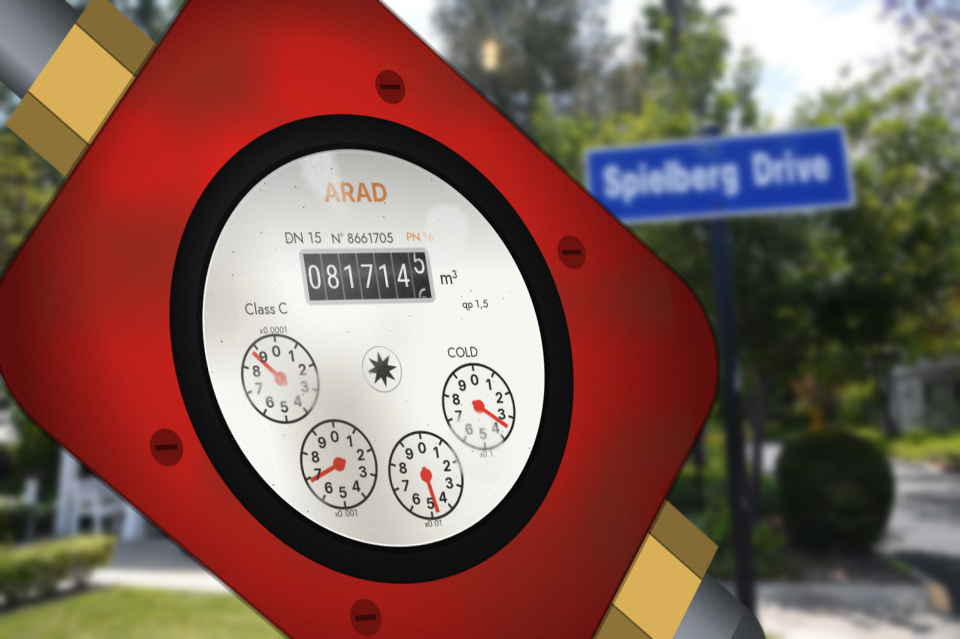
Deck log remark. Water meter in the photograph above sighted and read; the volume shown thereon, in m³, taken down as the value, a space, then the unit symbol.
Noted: 817145.3468 m³
